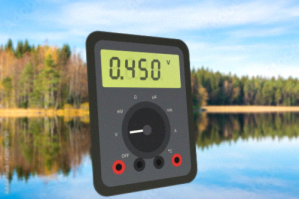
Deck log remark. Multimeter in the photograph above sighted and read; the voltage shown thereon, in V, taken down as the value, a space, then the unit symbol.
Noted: 0.450 V
